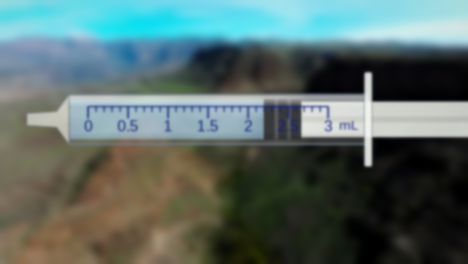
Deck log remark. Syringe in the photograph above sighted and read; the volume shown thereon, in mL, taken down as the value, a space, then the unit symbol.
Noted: 2.2 mL
